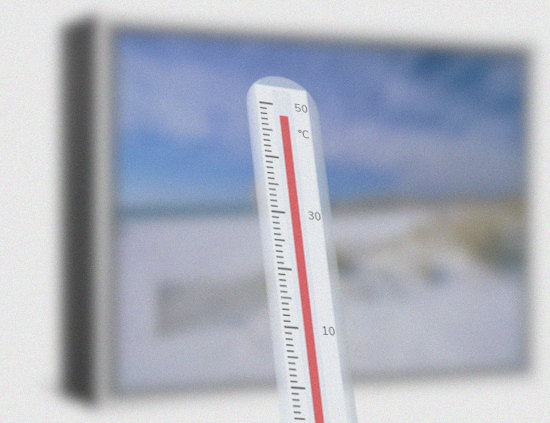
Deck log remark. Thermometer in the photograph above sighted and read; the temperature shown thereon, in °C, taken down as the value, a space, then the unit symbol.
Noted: 48 °C
